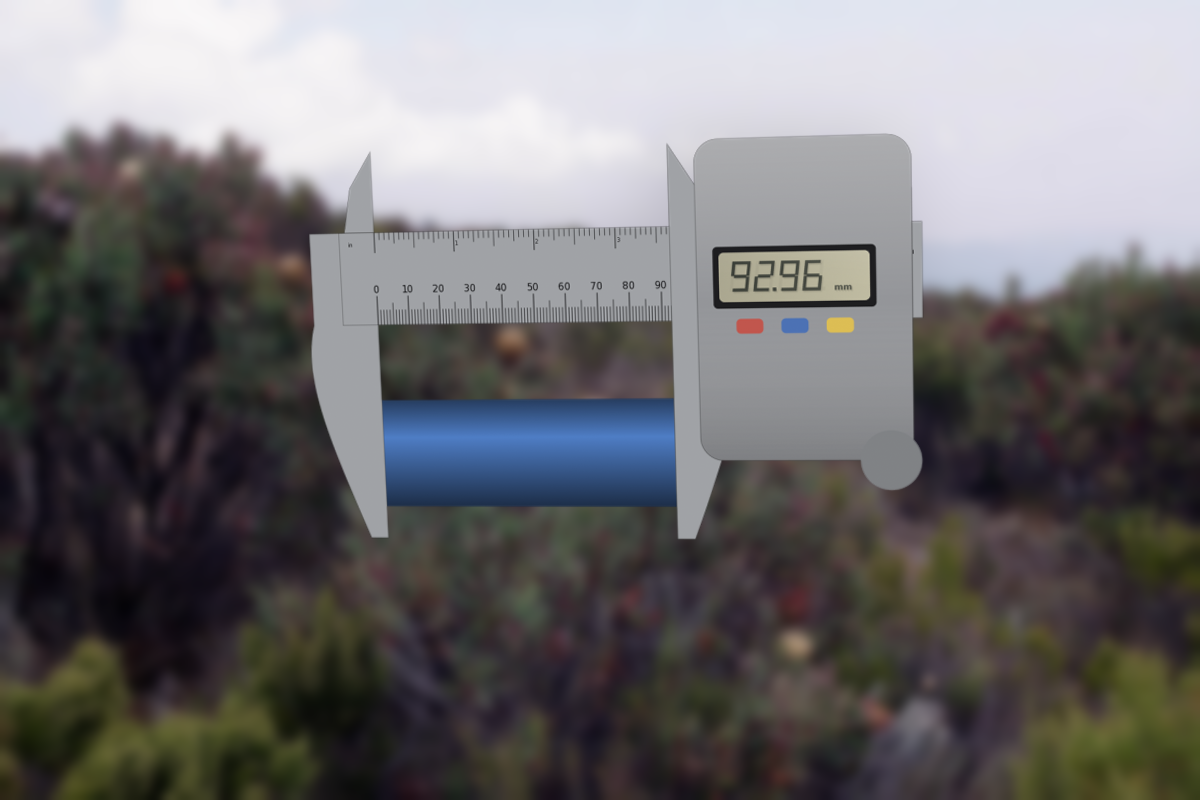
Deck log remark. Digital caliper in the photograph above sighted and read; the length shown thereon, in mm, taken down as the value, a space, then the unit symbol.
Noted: 92.96 mm
